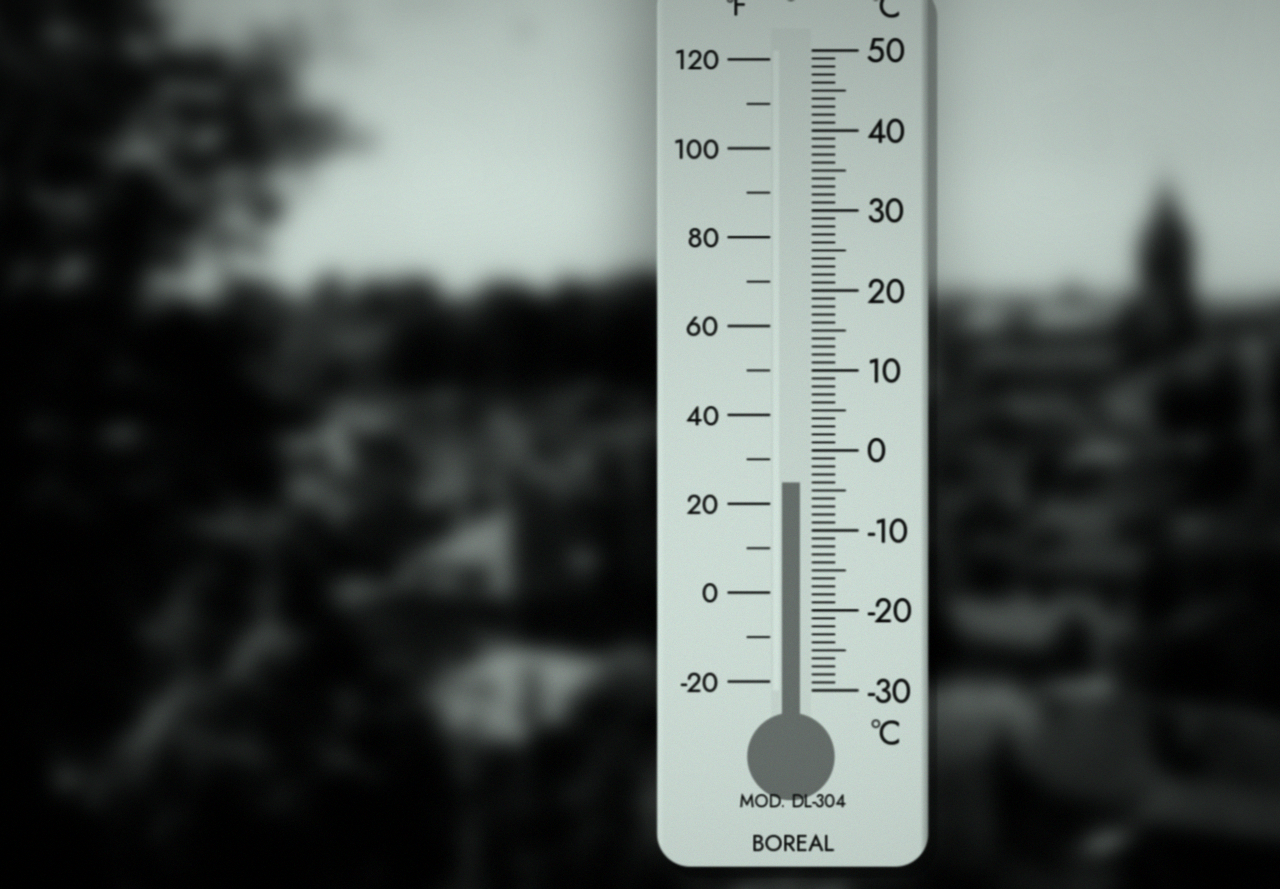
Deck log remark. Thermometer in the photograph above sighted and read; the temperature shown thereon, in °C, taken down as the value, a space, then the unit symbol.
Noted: -4 °C
